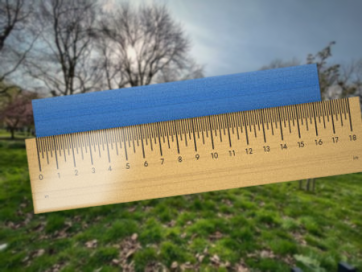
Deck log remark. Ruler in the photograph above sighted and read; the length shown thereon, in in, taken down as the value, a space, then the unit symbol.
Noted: 16.5 in
